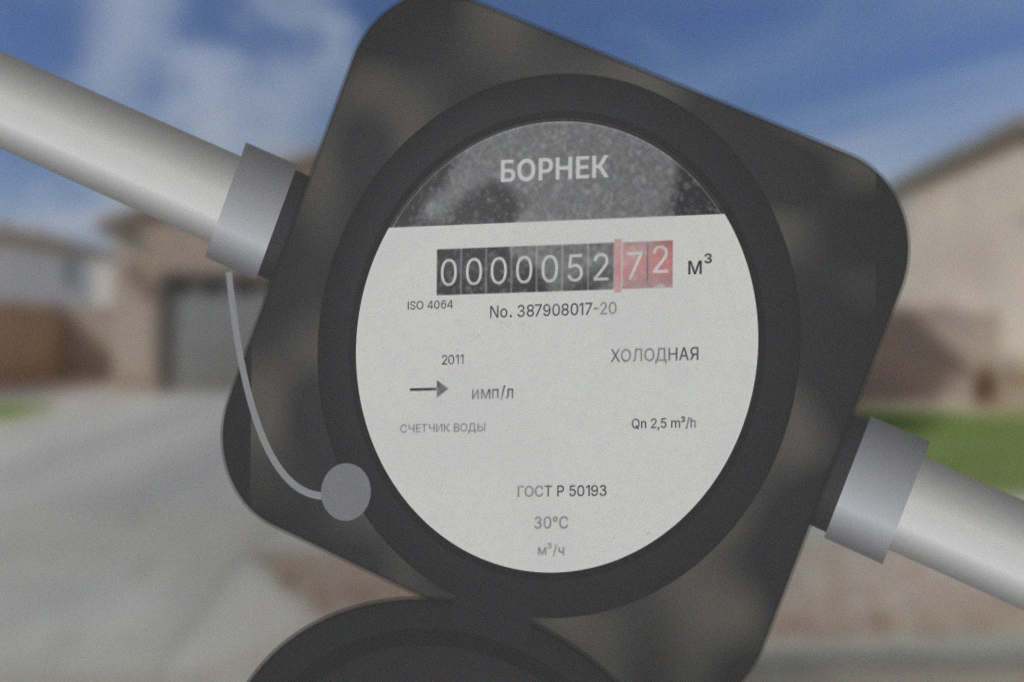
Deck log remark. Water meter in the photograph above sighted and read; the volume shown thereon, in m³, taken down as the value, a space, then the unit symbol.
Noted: 52.72 m³
